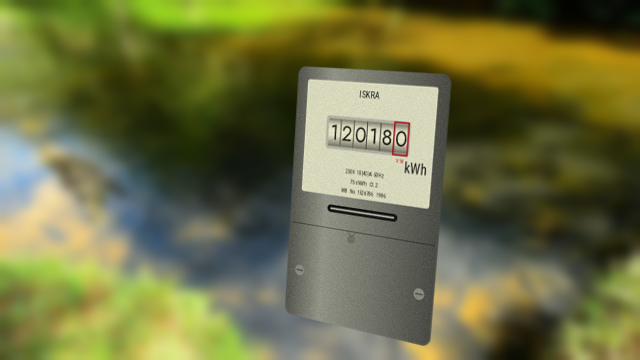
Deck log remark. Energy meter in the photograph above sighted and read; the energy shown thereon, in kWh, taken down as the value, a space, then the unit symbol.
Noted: 12018.0 kWh
